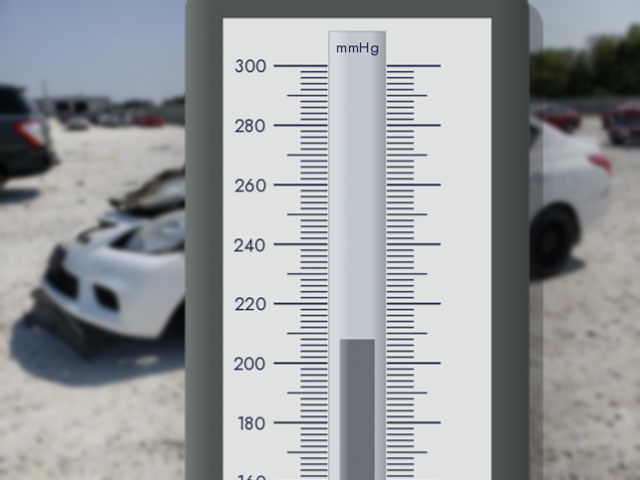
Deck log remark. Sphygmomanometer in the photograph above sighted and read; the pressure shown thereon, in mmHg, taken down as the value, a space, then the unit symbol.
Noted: 208 mmHg
